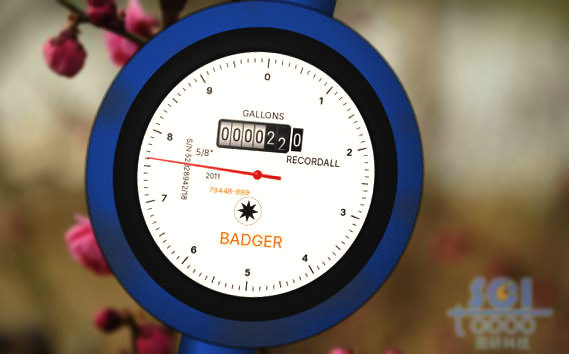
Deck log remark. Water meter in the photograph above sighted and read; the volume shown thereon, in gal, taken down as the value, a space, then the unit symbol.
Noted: 217.6 gal
